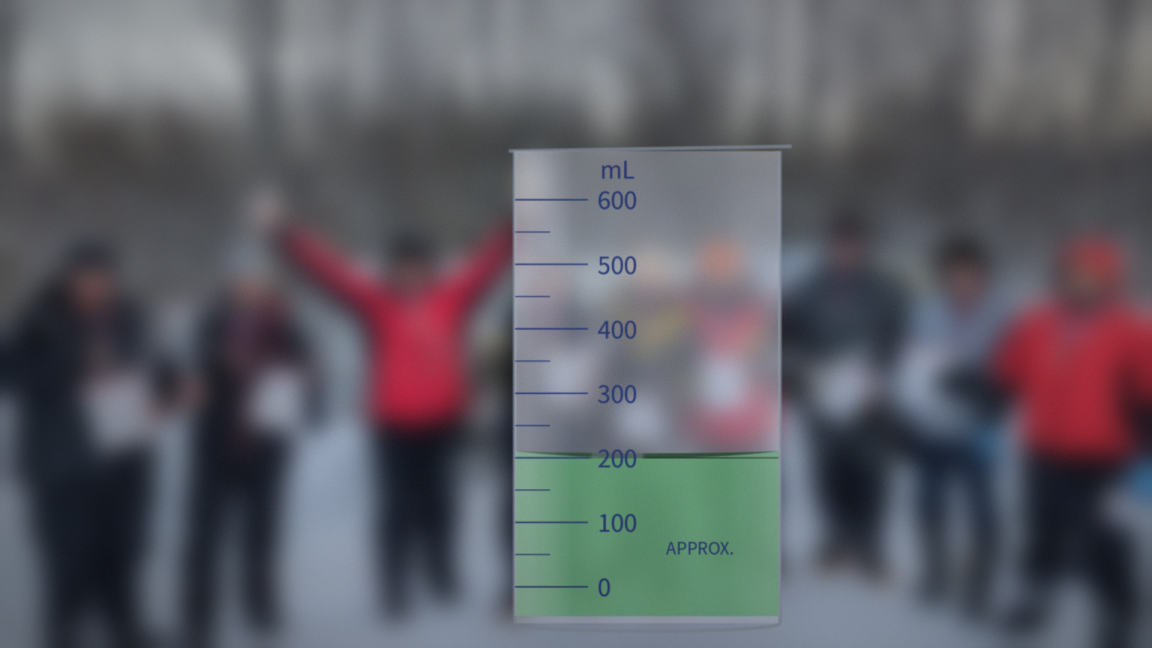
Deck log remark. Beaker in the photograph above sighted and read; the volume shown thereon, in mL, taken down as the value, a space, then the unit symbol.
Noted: 200 mL
